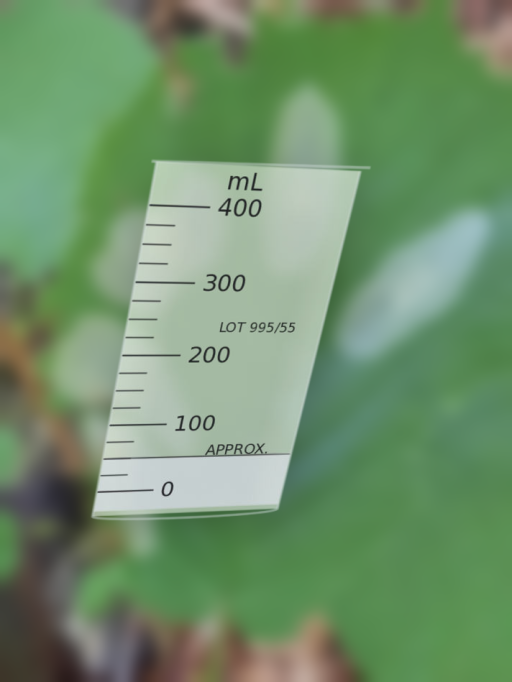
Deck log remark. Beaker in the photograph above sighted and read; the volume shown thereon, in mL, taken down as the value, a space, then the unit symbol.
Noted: 50 mL
